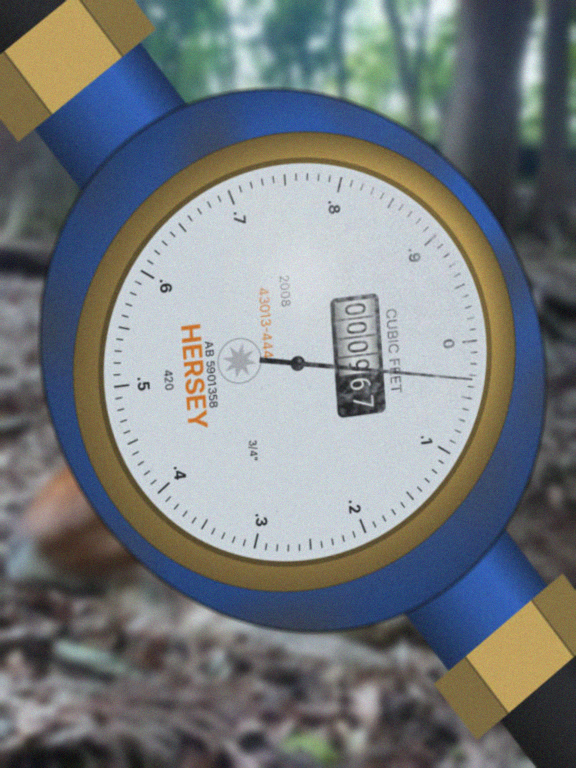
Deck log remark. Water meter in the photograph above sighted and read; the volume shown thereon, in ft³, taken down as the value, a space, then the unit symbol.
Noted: 967.03 ft³
